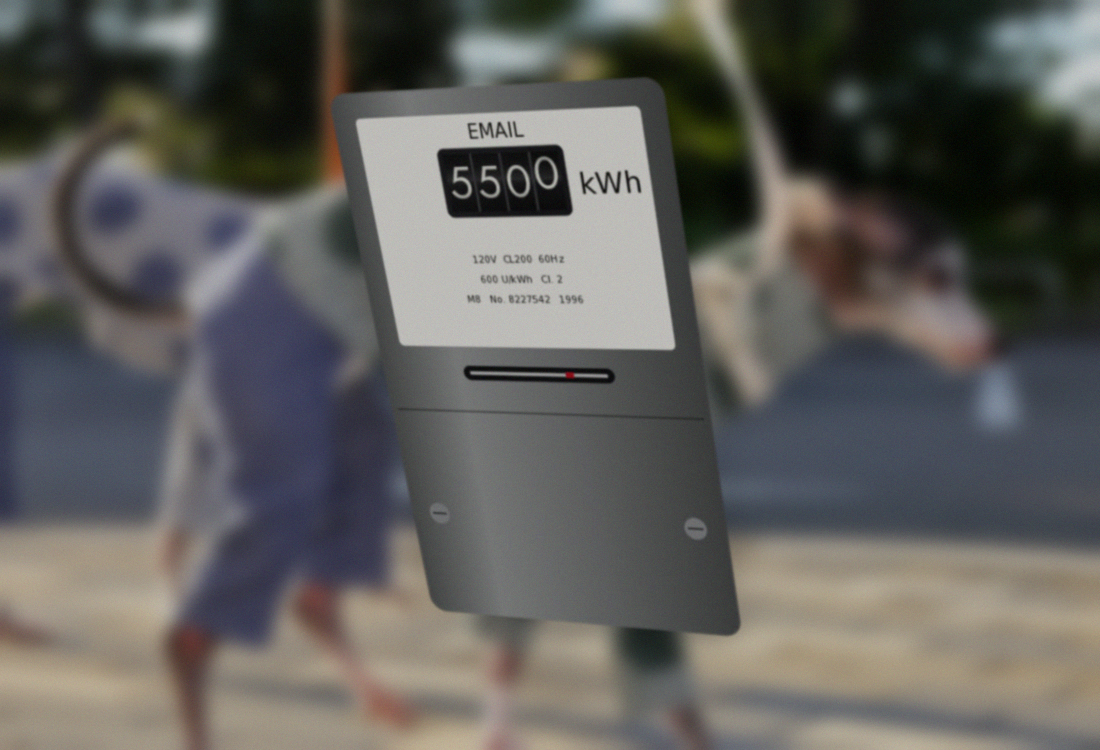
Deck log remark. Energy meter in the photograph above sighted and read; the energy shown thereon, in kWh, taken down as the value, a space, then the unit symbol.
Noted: 5500 kWh
